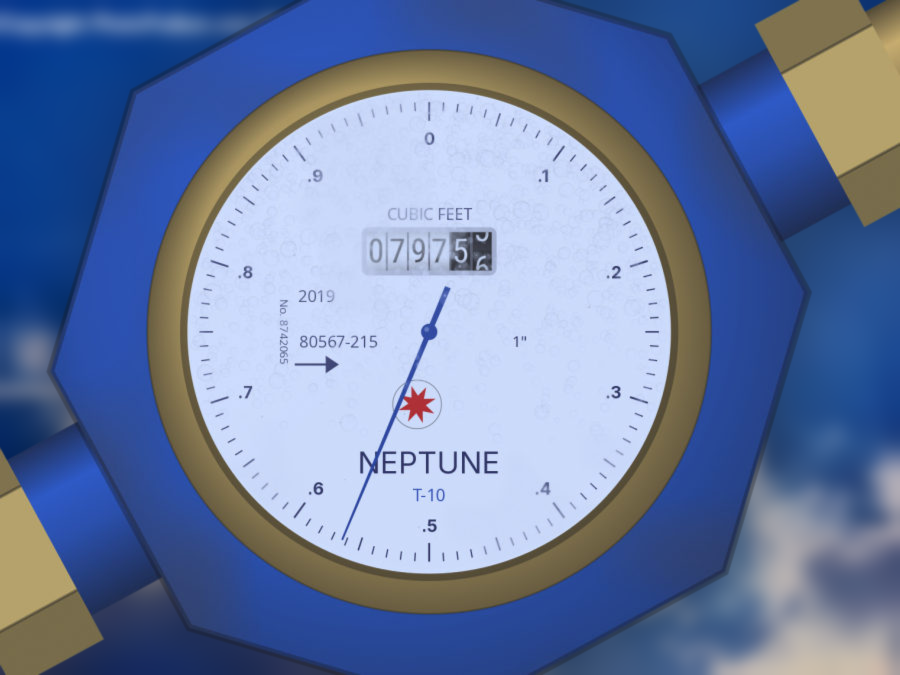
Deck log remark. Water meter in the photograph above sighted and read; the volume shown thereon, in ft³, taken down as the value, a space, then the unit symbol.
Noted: 79755.56 ft³
